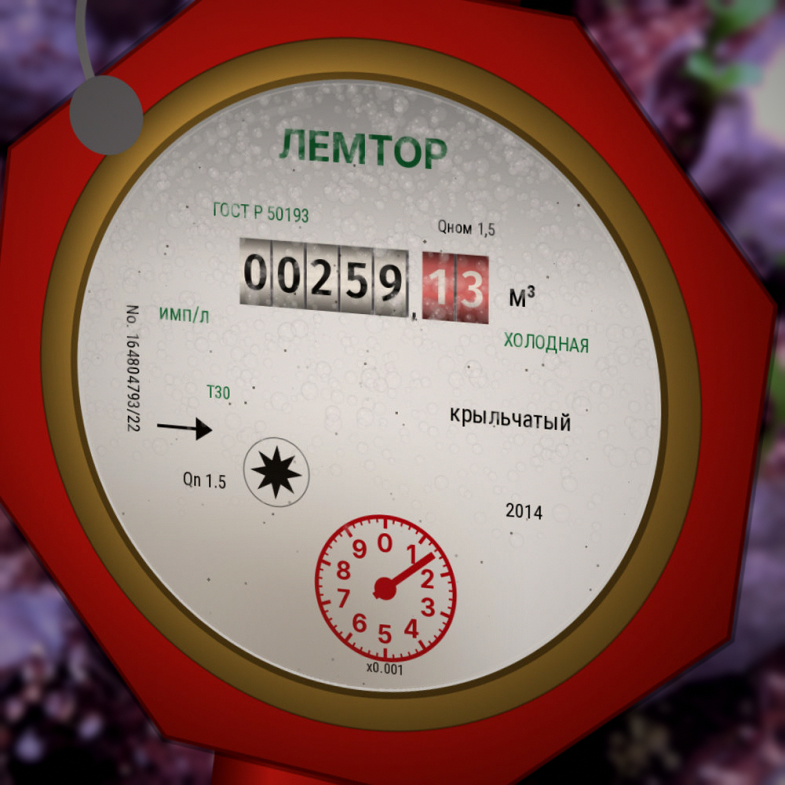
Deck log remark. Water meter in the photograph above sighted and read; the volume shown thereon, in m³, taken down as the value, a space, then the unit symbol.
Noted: 259.131 m³
